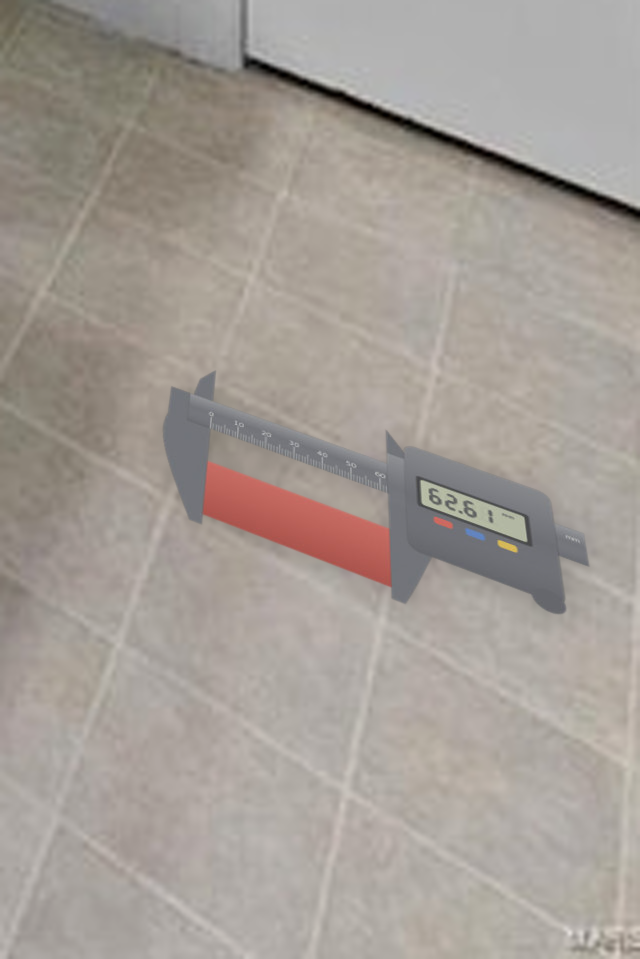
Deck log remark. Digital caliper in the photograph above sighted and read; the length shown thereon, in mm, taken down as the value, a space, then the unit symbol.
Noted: 62.61 mm
